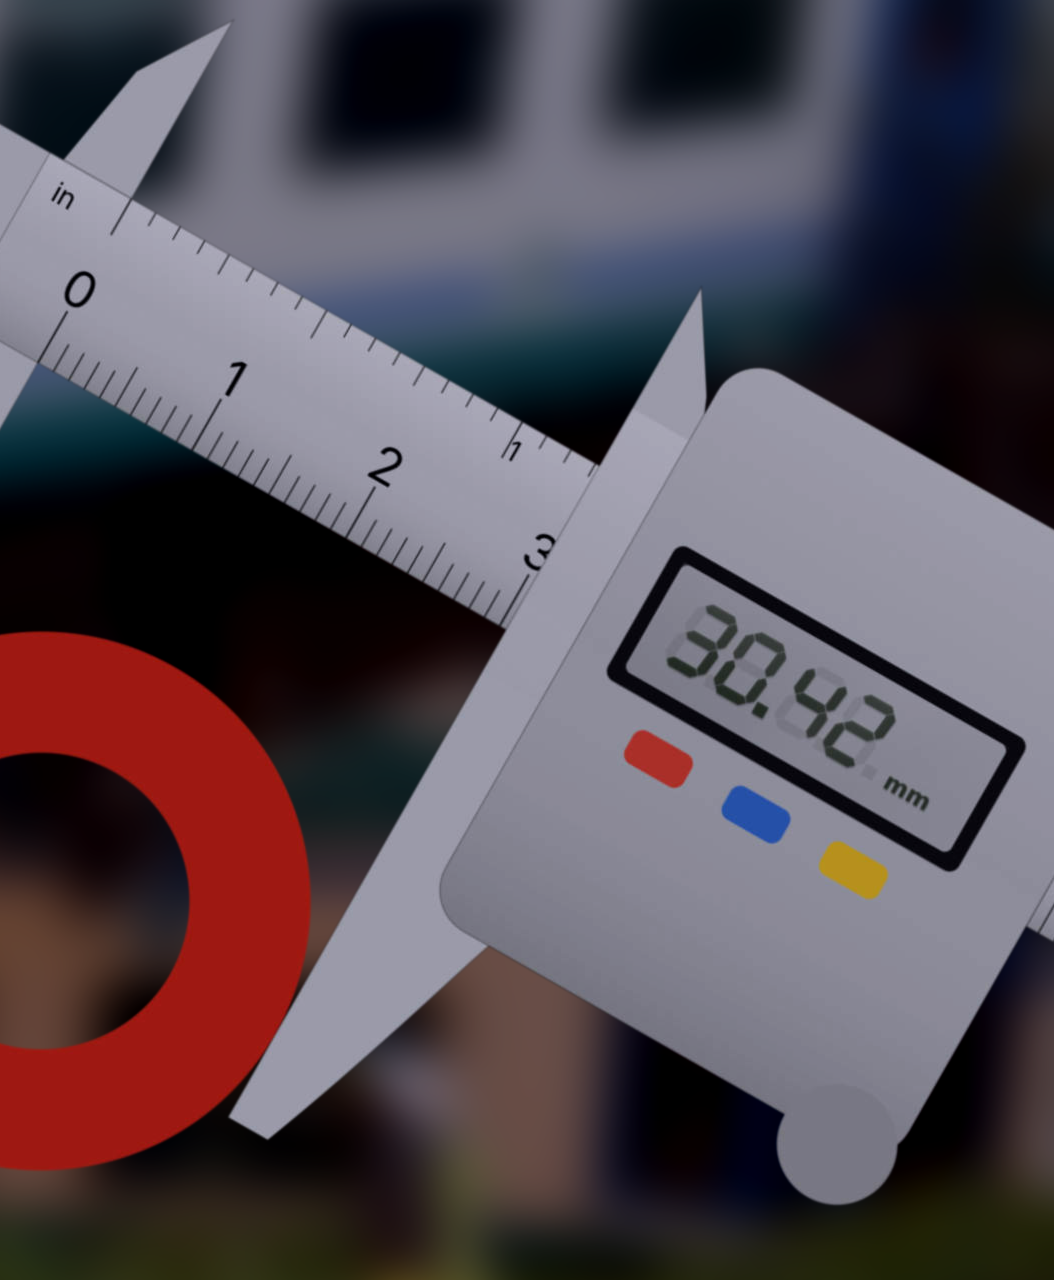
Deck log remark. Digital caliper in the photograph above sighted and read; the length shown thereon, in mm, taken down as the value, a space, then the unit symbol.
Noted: 30.42 mm
